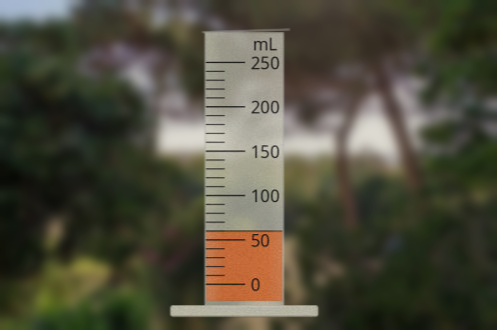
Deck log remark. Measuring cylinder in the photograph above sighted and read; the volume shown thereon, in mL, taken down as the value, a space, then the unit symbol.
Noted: 60 mL
